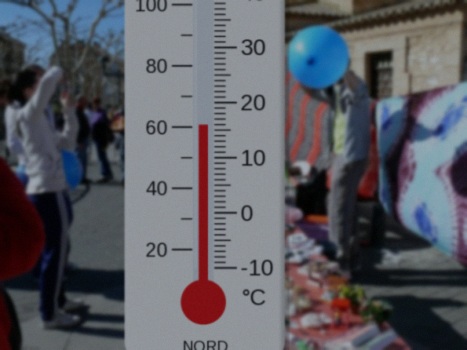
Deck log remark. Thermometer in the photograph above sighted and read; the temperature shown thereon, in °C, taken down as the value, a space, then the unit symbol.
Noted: 16 °C
